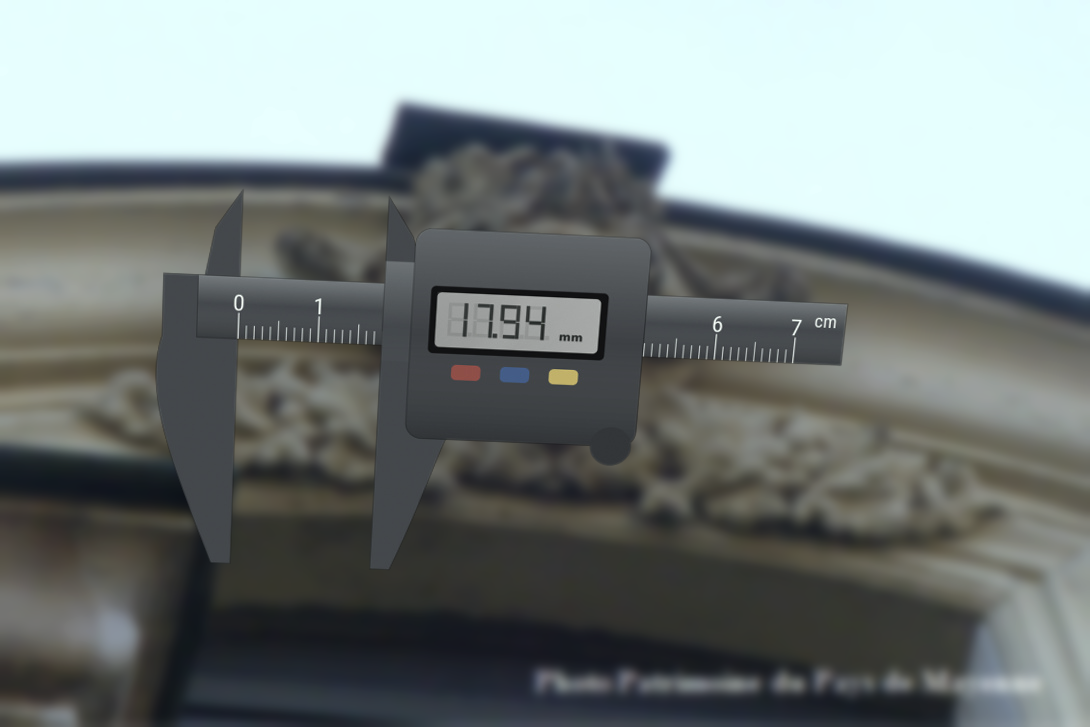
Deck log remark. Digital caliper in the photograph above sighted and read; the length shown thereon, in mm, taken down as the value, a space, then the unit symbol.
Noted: 17.94 mm
